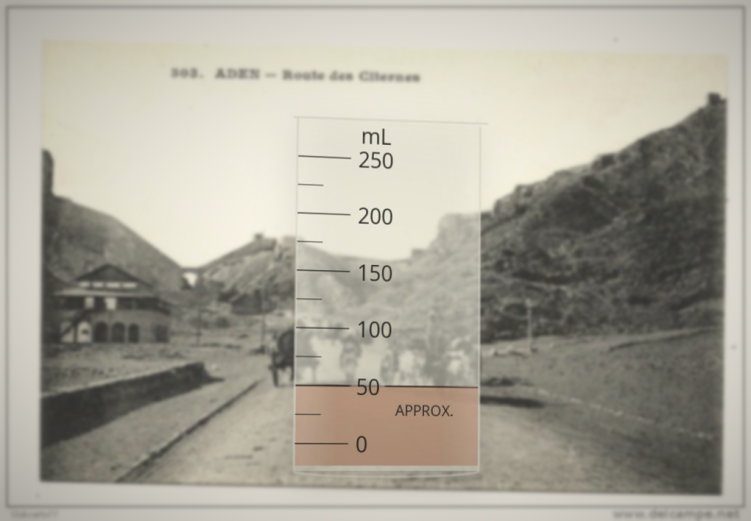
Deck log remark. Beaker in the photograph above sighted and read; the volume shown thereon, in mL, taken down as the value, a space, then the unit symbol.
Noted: 50 mL
